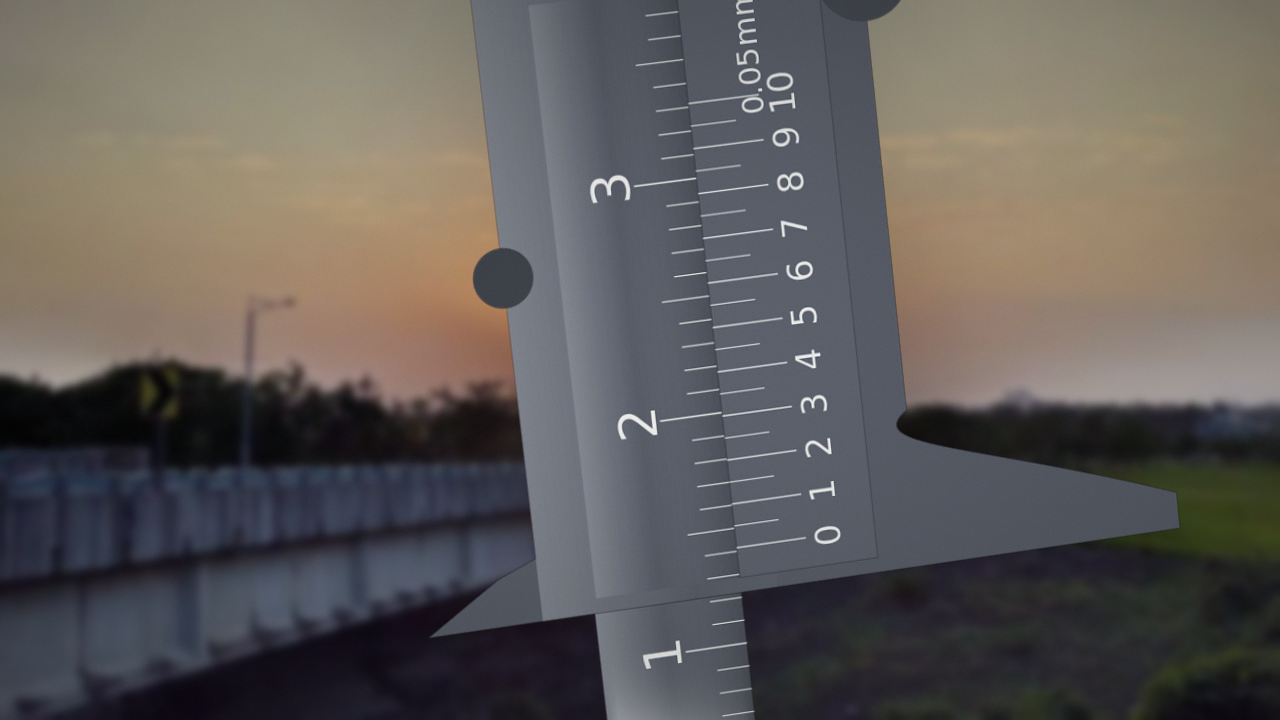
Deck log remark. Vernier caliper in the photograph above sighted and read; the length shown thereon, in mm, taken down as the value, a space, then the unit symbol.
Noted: 14.15 mm
